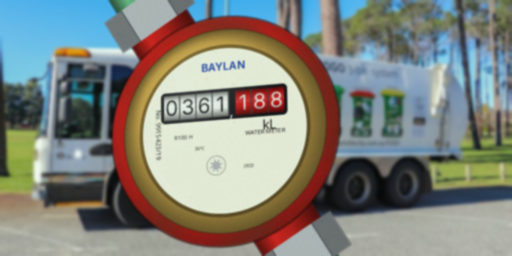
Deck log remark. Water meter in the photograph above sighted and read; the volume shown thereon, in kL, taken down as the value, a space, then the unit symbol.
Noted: 361.188 kL
